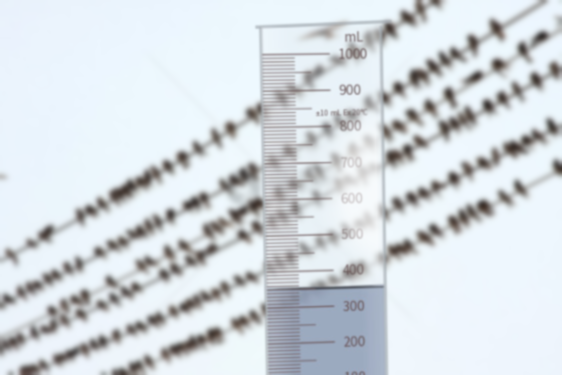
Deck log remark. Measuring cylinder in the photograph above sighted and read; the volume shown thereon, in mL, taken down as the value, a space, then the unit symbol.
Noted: 350 mL
